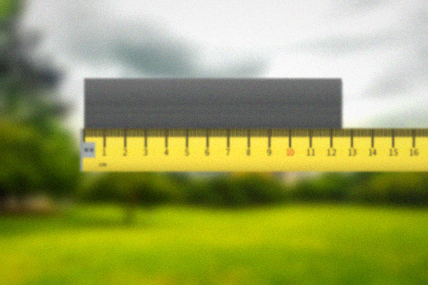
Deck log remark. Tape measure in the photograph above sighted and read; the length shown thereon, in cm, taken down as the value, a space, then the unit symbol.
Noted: 12.5 cm
